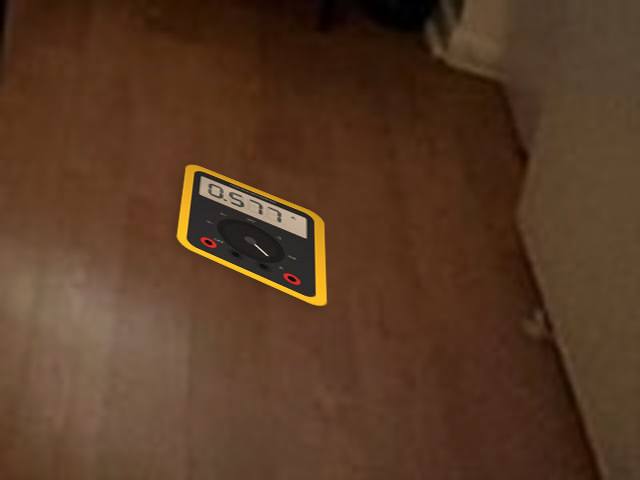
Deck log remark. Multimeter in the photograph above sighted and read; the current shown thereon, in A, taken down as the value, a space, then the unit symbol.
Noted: 0.577 A
